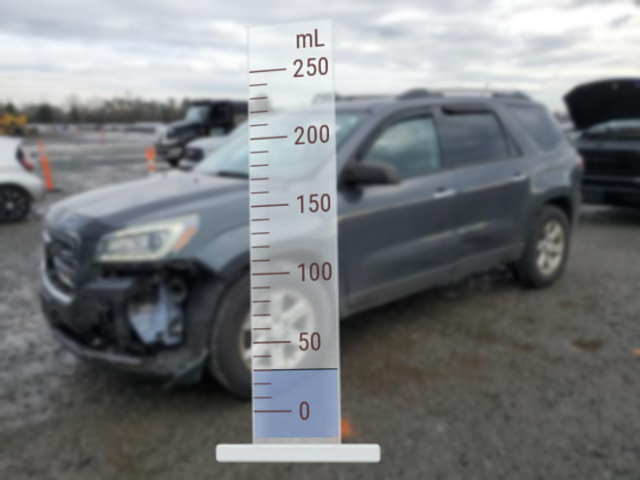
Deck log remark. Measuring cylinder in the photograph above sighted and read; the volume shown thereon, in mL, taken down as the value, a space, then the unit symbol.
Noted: 30 mL
